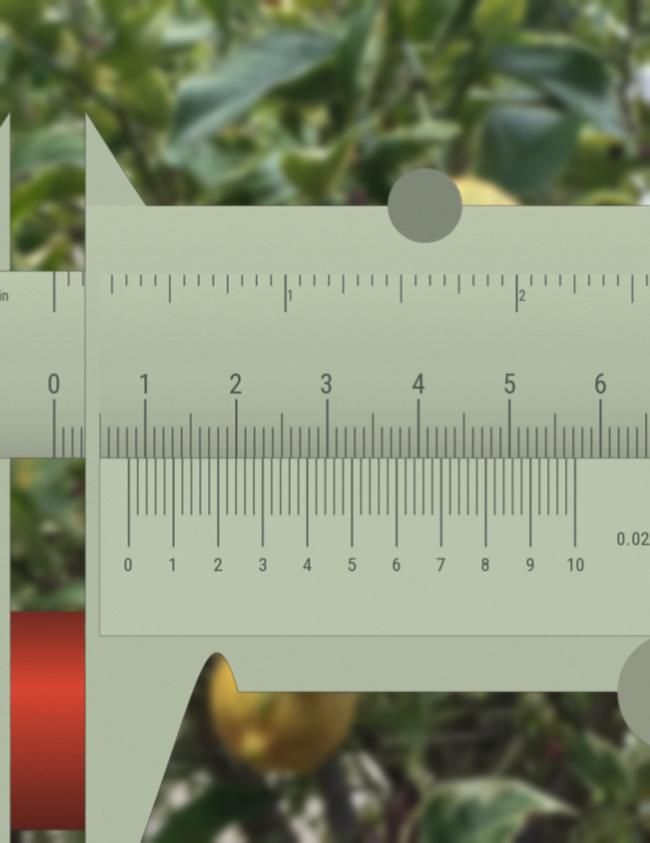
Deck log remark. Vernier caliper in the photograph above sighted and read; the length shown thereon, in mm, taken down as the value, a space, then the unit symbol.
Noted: 8.2 mm
